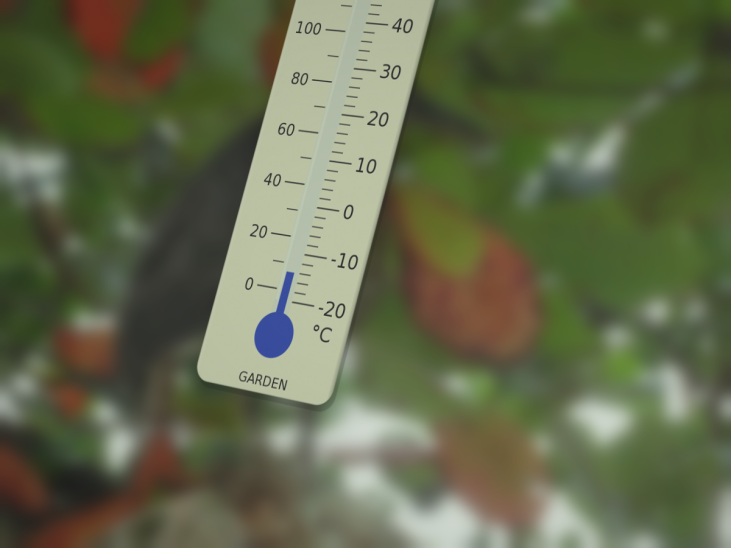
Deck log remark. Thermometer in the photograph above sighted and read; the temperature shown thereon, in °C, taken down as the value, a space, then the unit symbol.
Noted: -14 °C
